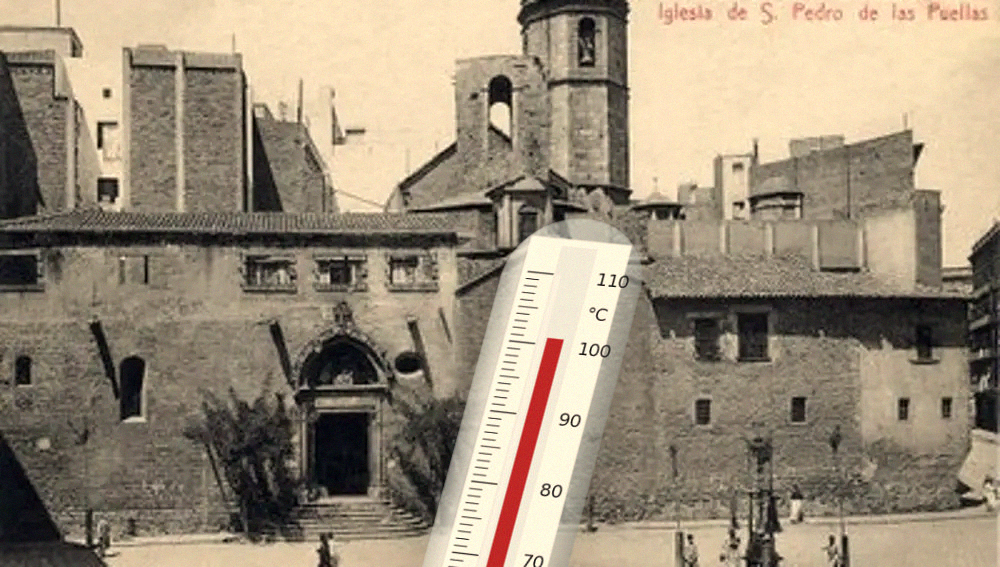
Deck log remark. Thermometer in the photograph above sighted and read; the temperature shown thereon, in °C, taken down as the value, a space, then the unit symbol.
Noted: 101 °C
